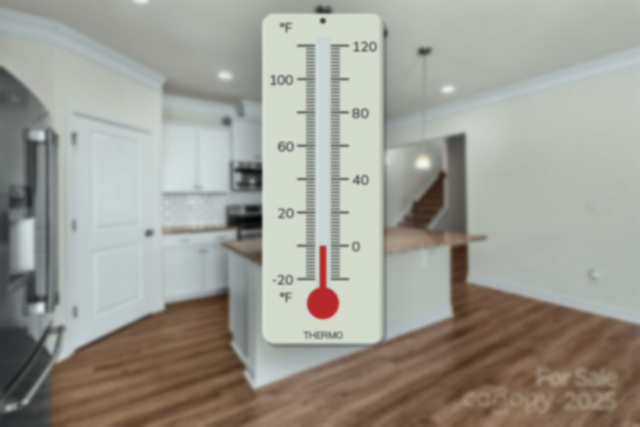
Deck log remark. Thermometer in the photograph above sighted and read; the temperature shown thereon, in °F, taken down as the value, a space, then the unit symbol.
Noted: 0 °F
